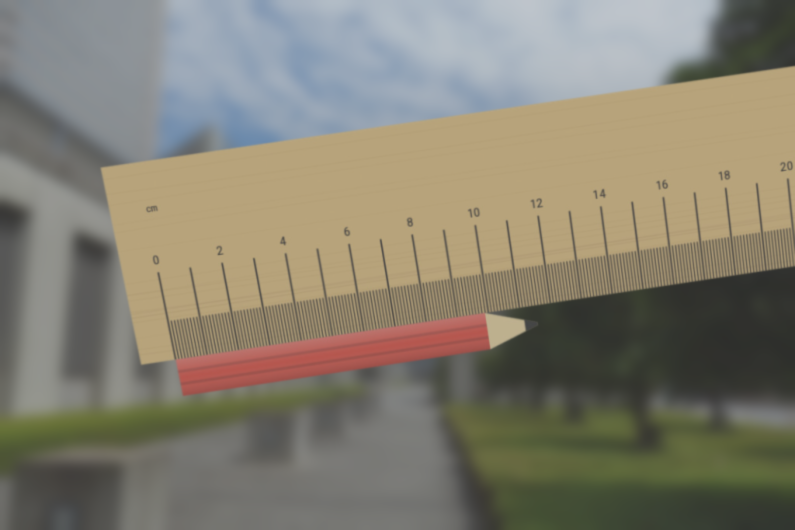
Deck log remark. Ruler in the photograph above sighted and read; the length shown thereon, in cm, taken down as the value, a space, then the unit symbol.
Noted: 11.5 cm
